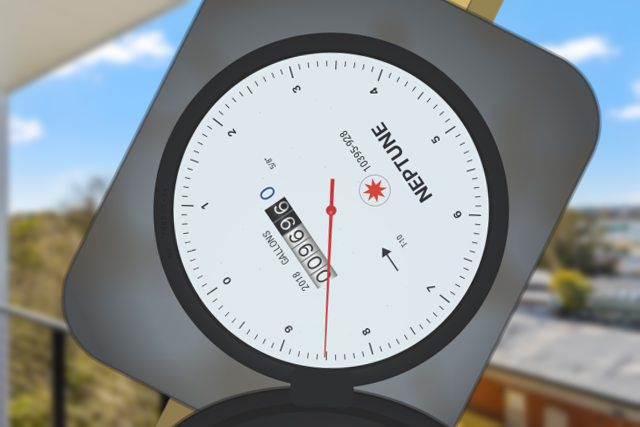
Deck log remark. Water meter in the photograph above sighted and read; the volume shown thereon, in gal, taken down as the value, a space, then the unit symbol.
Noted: 96958.5 gal
